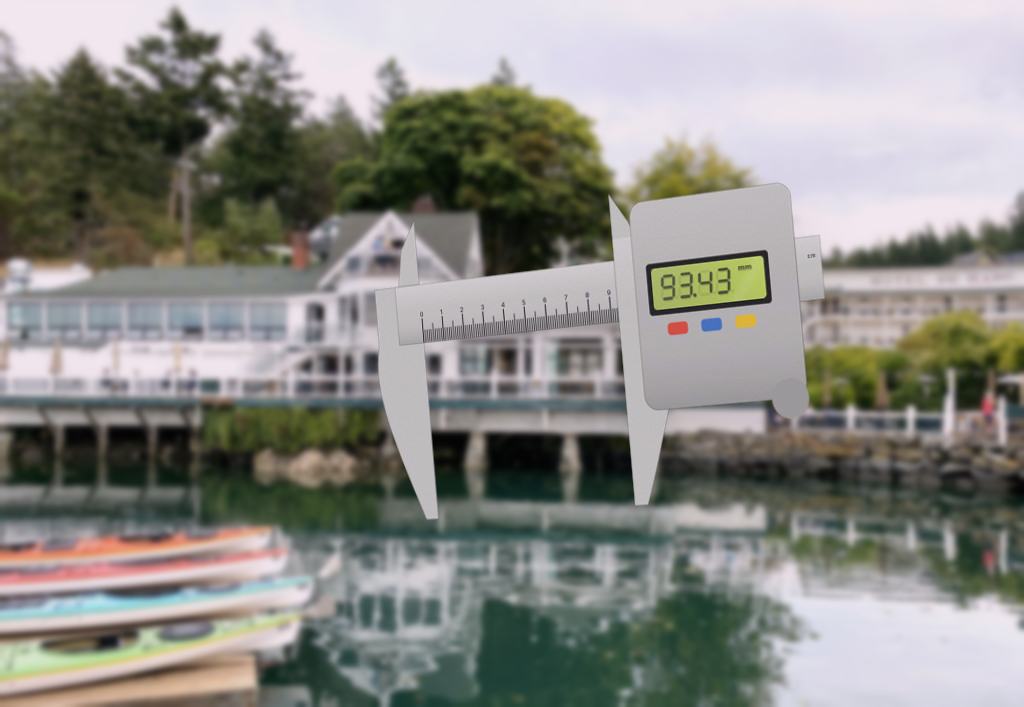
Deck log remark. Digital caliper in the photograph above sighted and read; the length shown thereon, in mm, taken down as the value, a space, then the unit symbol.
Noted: 93.43 mm
